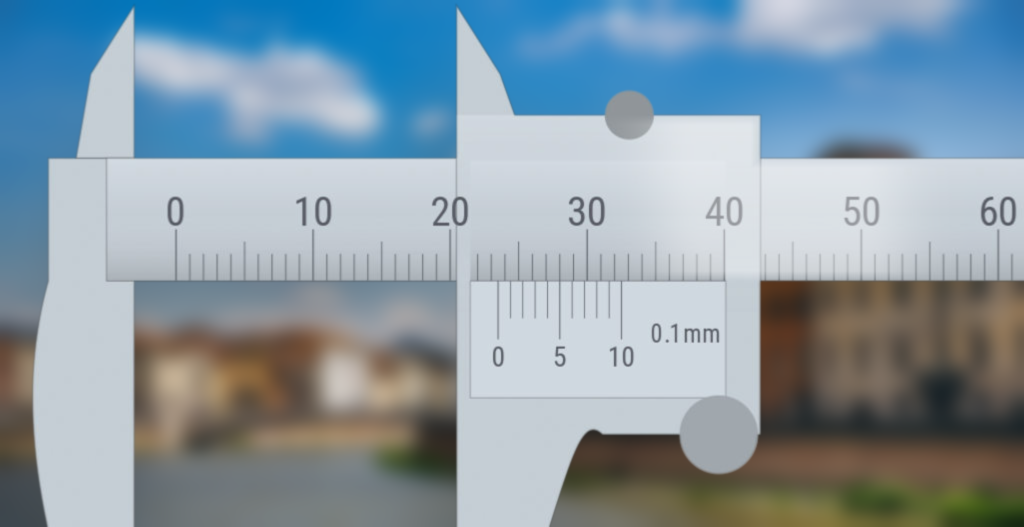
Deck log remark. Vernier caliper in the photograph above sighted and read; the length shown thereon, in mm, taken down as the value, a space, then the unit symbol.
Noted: 23.5 mm
